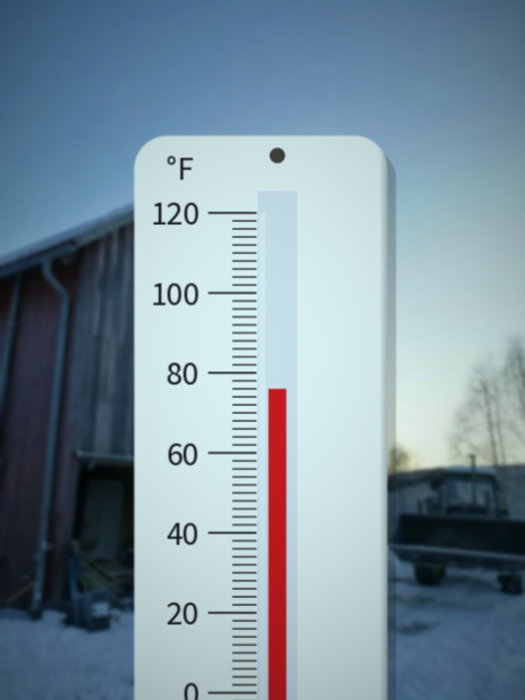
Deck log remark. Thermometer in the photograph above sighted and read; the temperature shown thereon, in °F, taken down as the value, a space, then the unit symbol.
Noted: 76 °F
